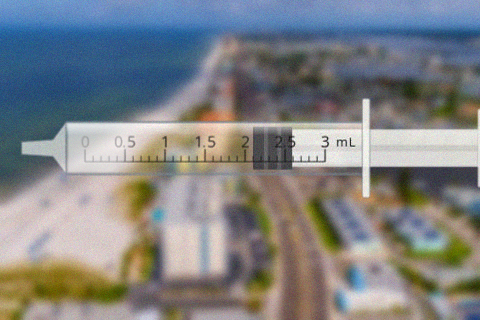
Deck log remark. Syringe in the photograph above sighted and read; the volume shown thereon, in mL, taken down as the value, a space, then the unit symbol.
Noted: 2.1 mL
